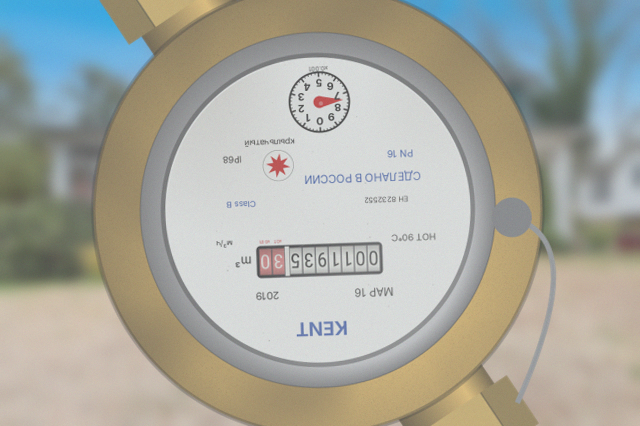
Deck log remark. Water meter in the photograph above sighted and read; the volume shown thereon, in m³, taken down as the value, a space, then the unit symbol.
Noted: 11935.307 m³
